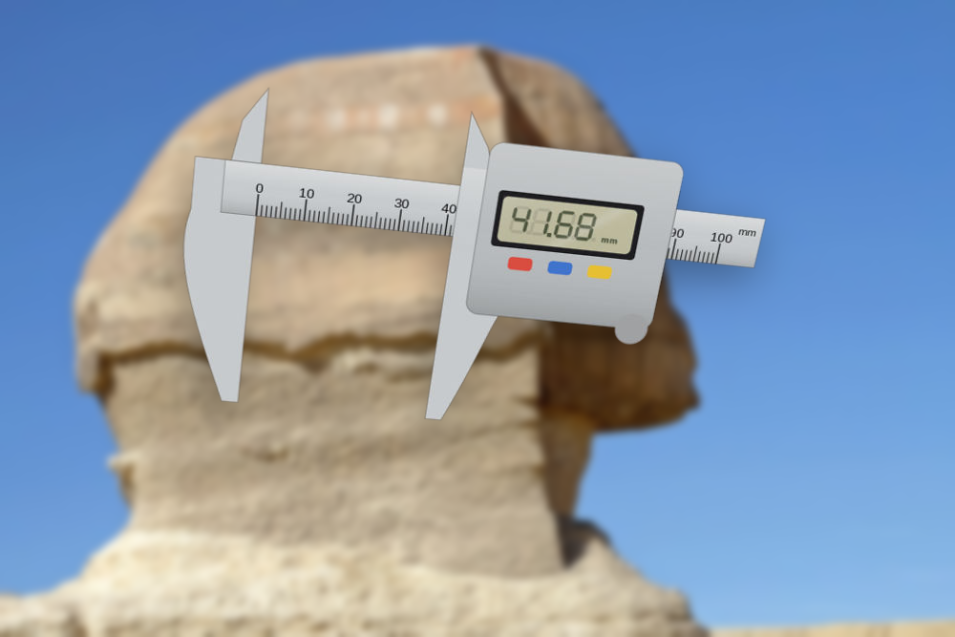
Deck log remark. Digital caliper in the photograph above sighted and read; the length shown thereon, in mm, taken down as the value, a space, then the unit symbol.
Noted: 41.68 mm
